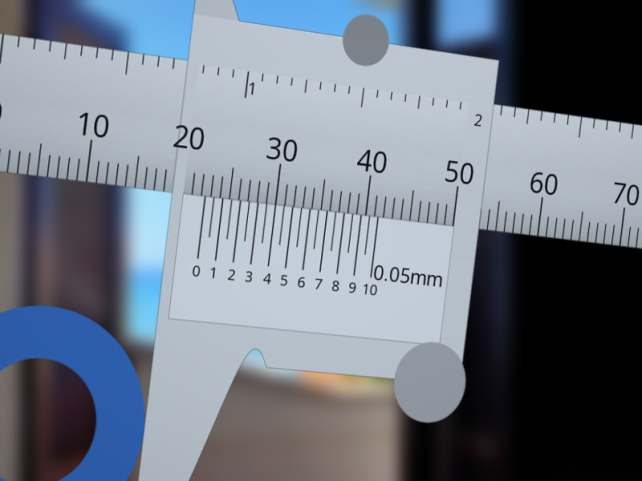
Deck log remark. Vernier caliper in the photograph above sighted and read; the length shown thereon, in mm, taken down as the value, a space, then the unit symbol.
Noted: 22.4 mm
